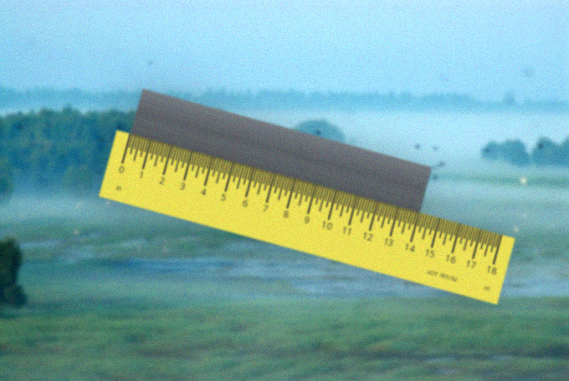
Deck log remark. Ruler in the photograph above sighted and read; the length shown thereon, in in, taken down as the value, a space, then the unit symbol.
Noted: 14 in
